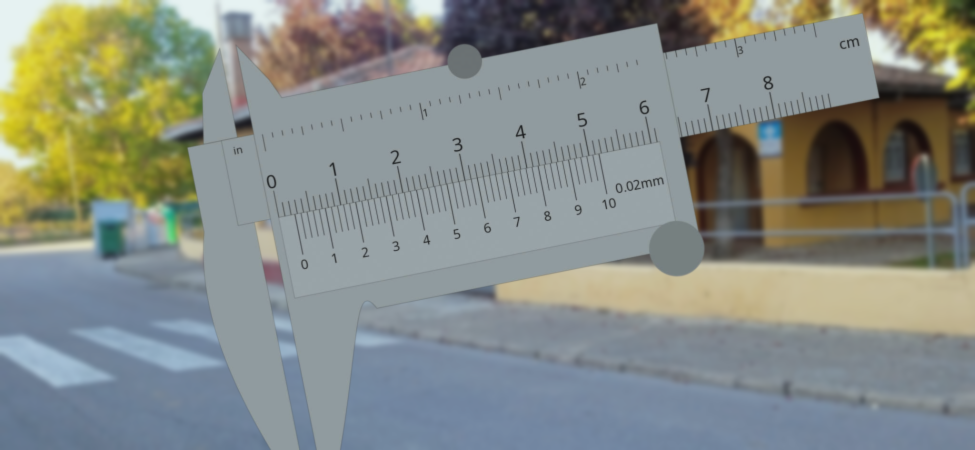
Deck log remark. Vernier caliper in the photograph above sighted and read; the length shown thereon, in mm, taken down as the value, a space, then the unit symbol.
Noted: 2.6 mm
